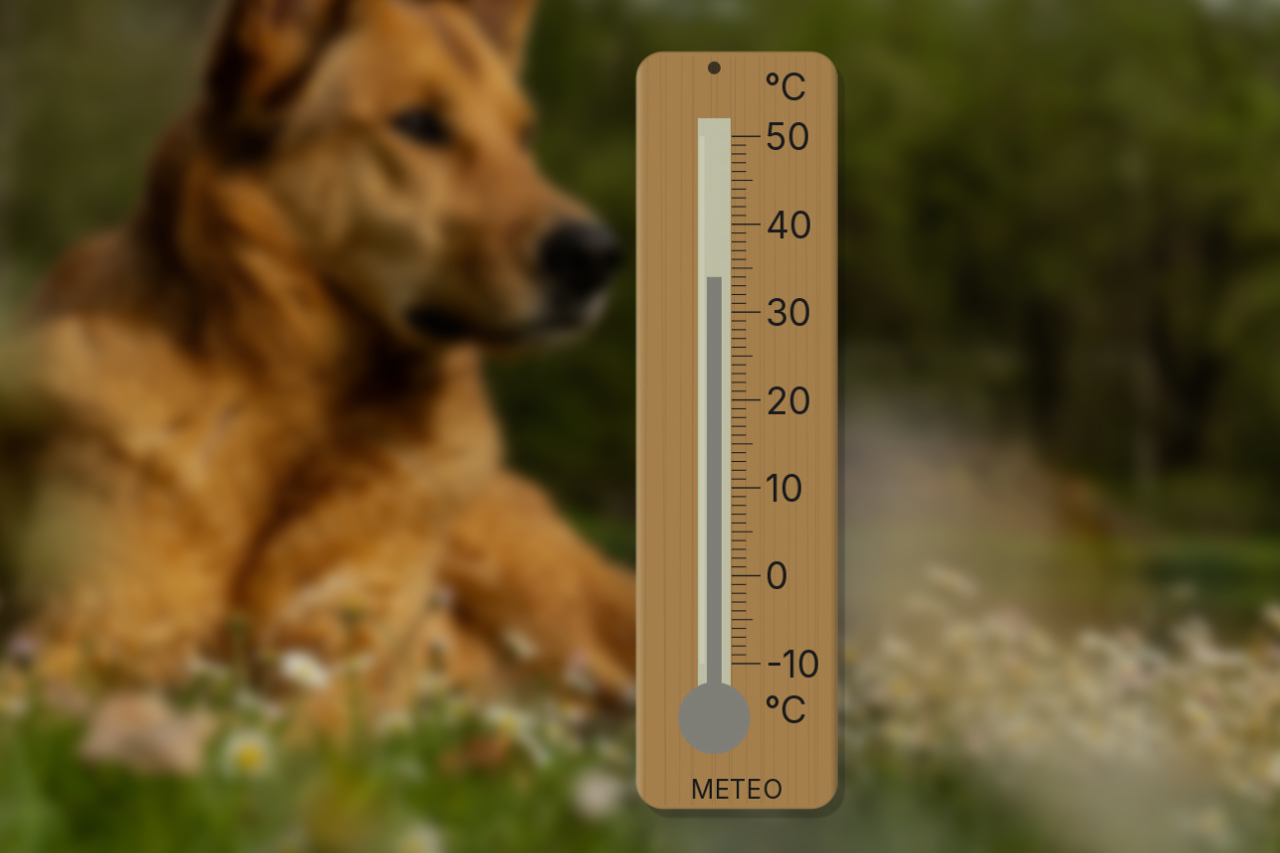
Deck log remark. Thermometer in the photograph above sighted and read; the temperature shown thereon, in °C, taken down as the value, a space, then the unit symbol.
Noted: 34 °C
